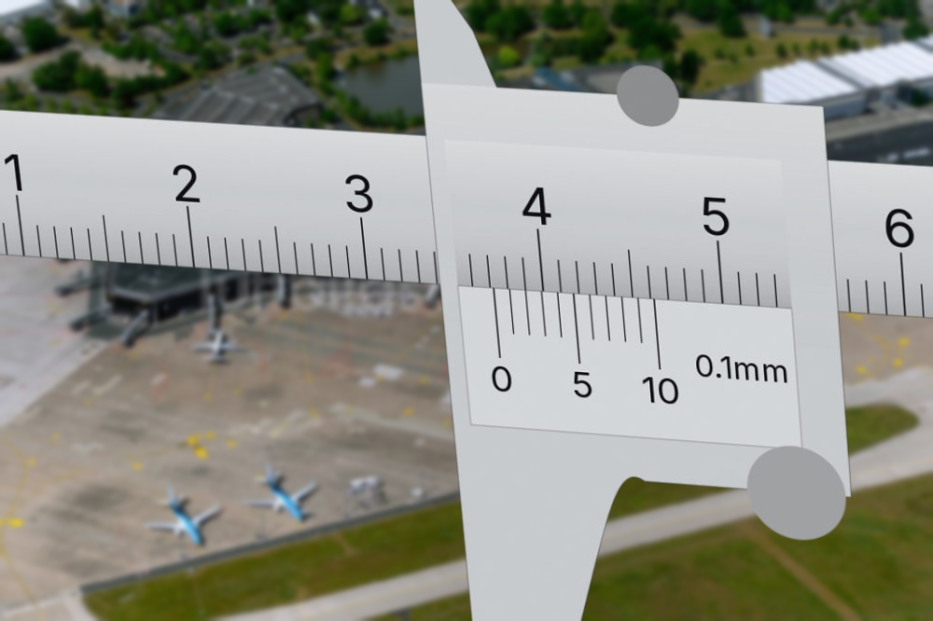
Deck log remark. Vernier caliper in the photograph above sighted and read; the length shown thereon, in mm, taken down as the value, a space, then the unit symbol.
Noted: 37.2 mm
